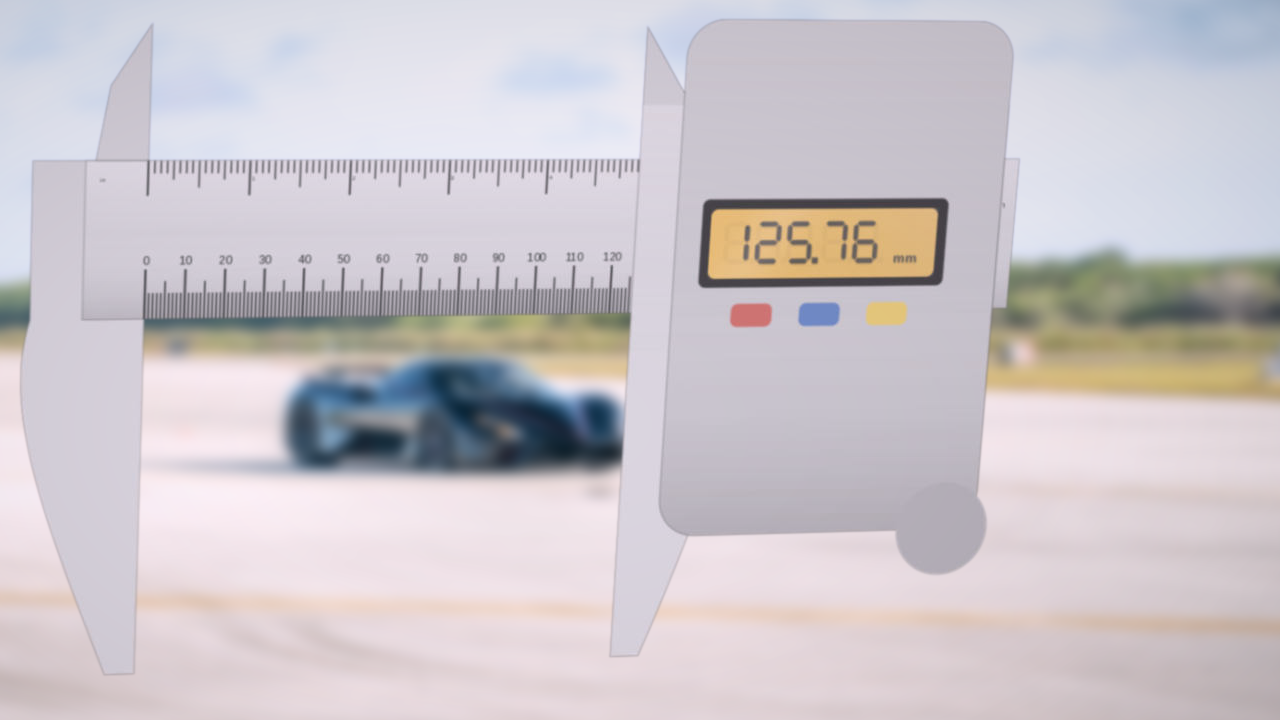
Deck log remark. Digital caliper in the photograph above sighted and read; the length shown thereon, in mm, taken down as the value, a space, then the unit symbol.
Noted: 125.76 mm
